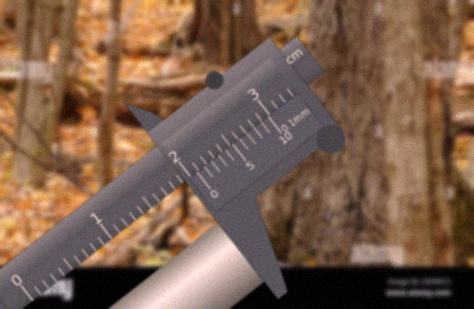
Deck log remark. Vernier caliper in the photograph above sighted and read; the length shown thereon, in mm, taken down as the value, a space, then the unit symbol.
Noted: 20.8 mm
